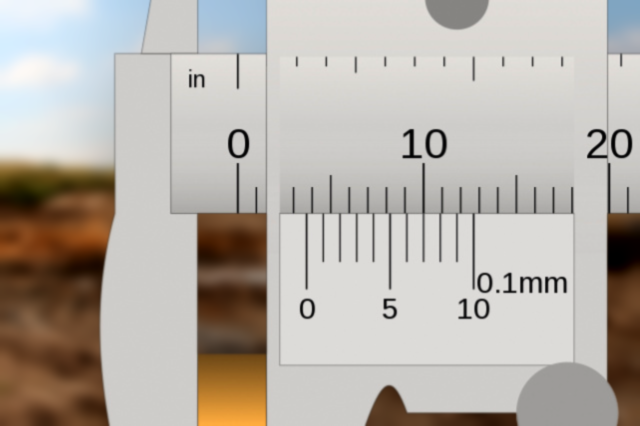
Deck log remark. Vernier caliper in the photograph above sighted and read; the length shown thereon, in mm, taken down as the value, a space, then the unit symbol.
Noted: 3.7 mm
